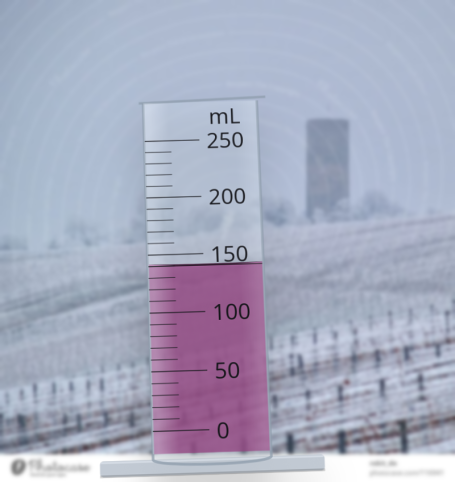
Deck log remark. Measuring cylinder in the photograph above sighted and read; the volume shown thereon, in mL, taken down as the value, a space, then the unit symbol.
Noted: 140 mL
